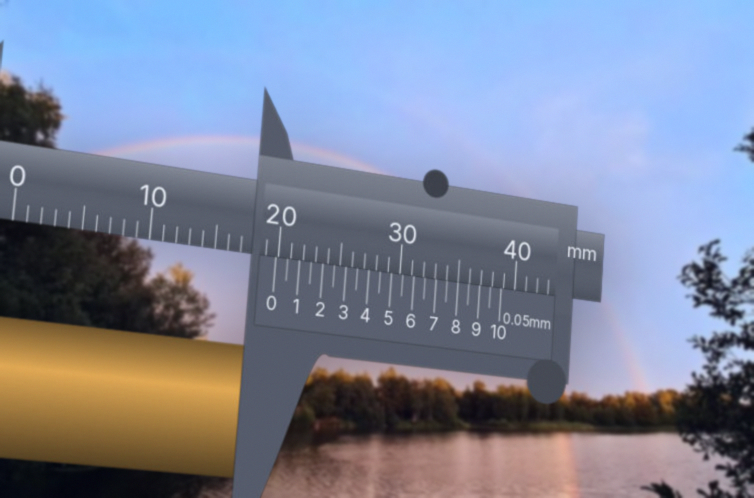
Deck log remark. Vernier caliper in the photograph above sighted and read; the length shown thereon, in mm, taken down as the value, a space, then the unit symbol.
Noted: 19.8 mm
